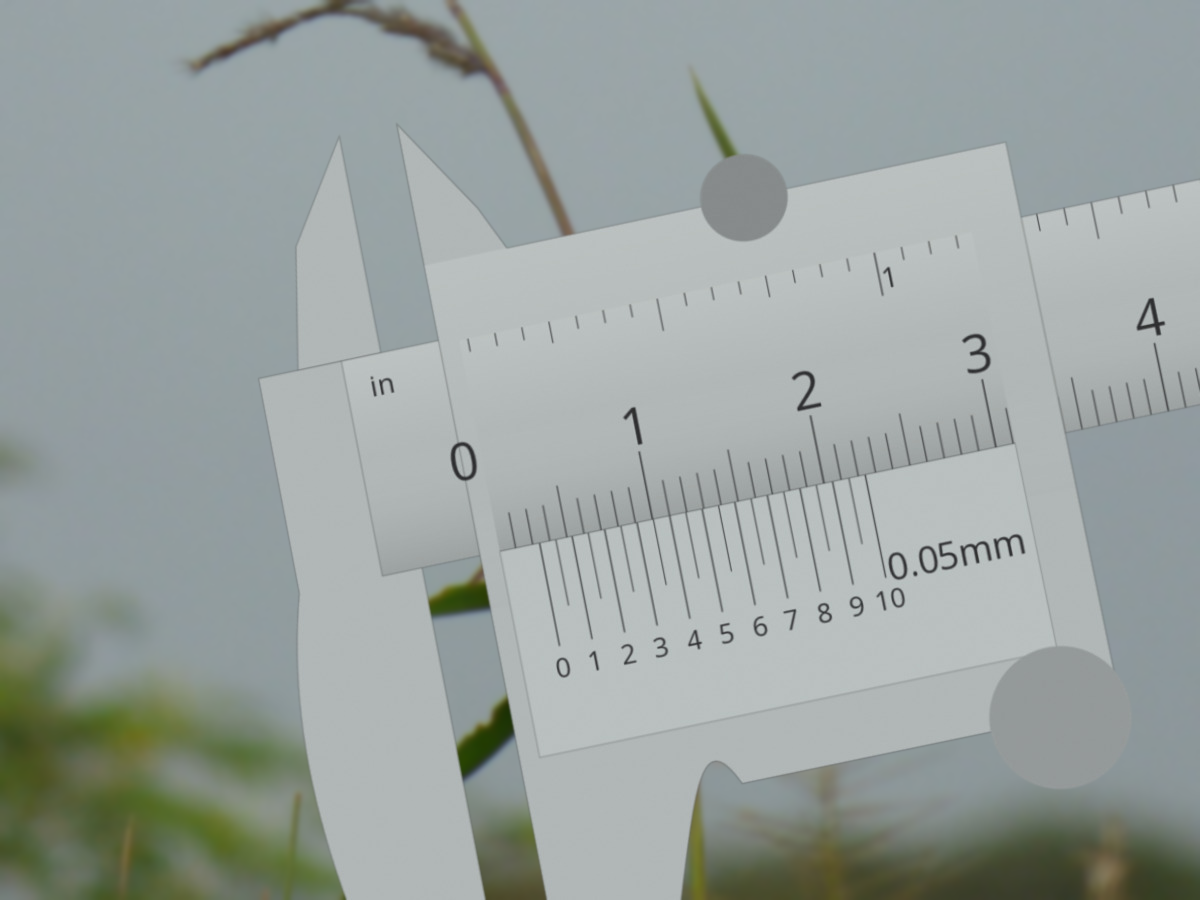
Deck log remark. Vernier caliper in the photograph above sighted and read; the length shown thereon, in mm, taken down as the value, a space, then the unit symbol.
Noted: 3.4 mm
